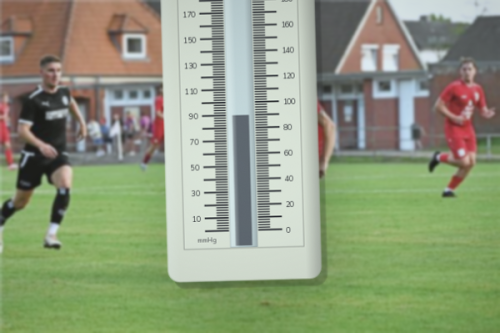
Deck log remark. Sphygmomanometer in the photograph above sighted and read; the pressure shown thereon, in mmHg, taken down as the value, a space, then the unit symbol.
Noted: 90 mmHg
